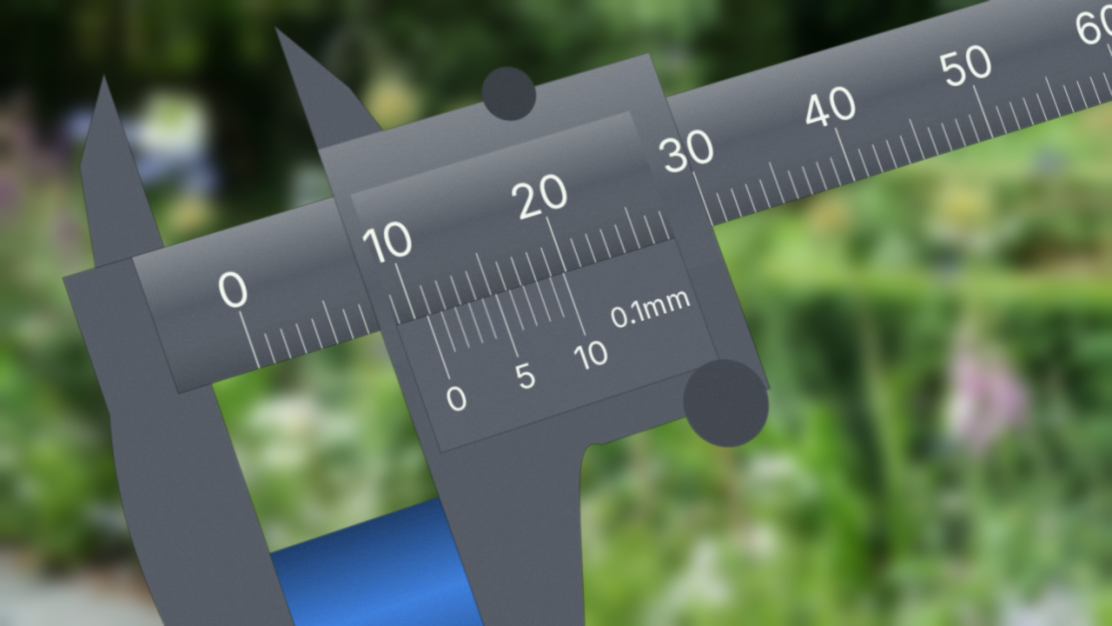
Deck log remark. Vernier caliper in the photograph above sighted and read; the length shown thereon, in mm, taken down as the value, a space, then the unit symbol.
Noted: 10.8 mm
